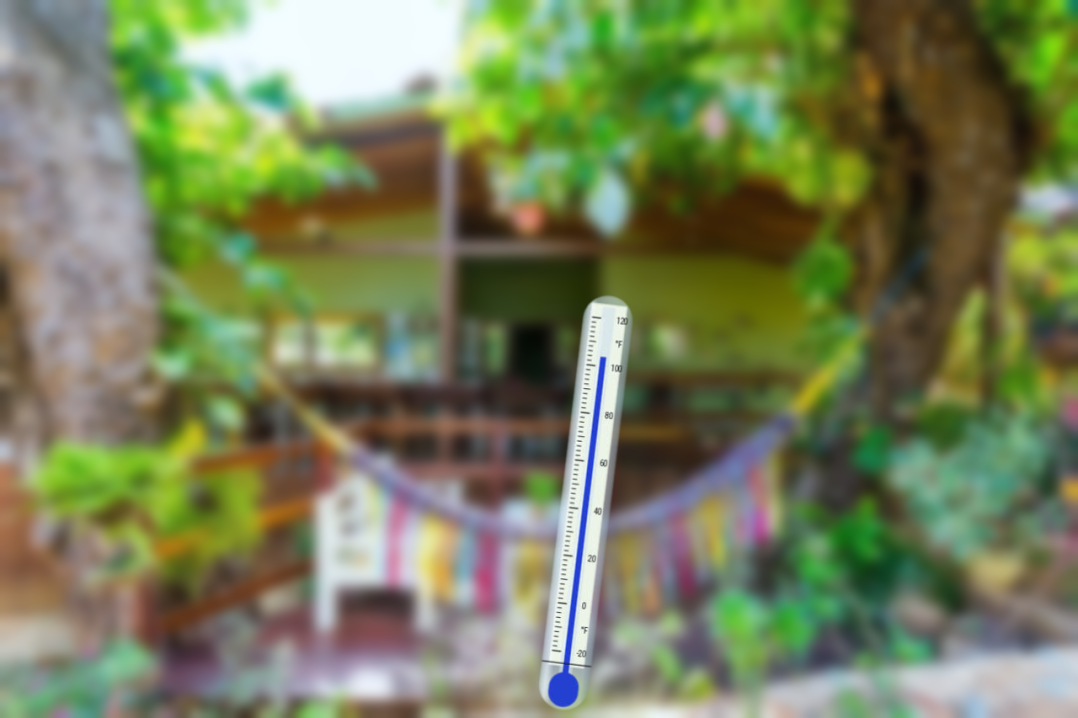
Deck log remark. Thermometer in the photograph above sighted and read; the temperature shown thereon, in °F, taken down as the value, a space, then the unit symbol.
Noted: 104 °F
